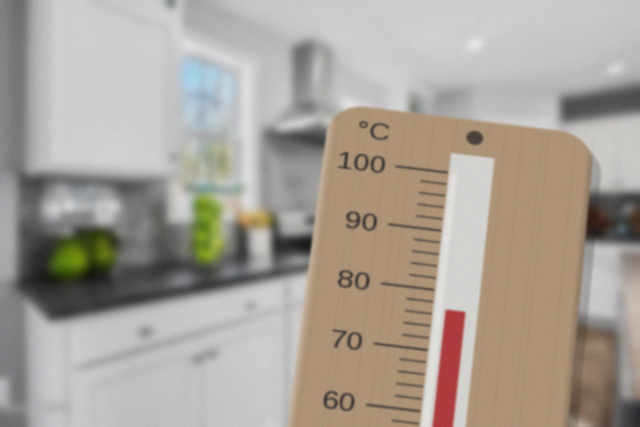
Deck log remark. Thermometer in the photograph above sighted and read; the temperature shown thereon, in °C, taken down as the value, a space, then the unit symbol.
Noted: 77 °C
